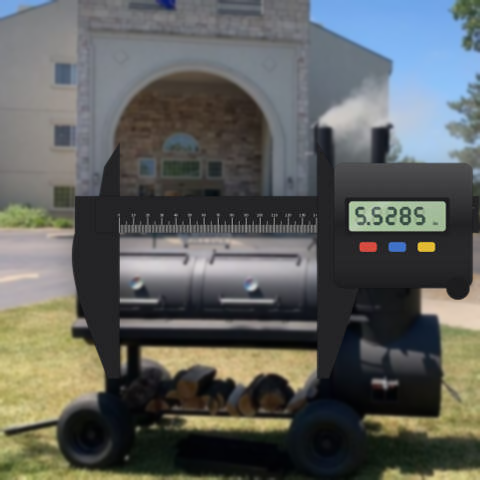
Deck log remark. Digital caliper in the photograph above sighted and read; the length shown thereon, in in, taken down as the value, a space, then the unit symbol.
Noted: 5.5285 in
